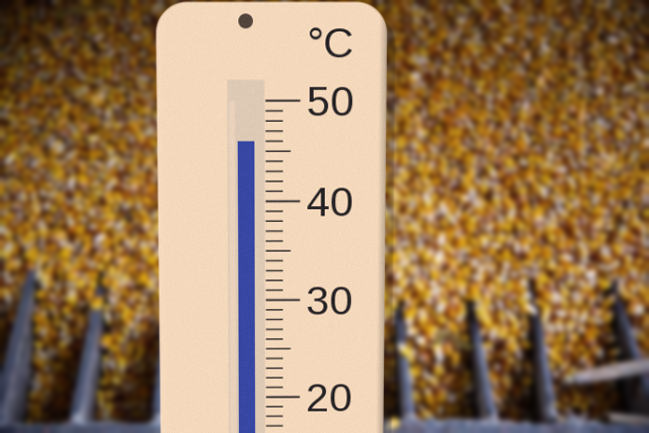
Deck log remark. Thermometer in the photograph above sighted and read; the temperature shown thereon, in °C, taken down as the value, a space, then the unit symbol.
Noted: 46 °C
